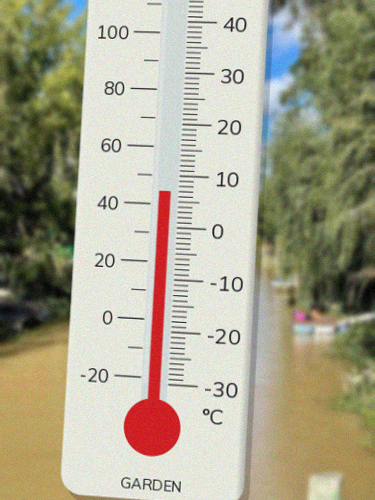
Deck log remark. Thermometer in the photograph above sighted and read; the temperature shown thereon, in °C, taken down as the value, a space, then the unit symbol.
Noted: 7 °C
